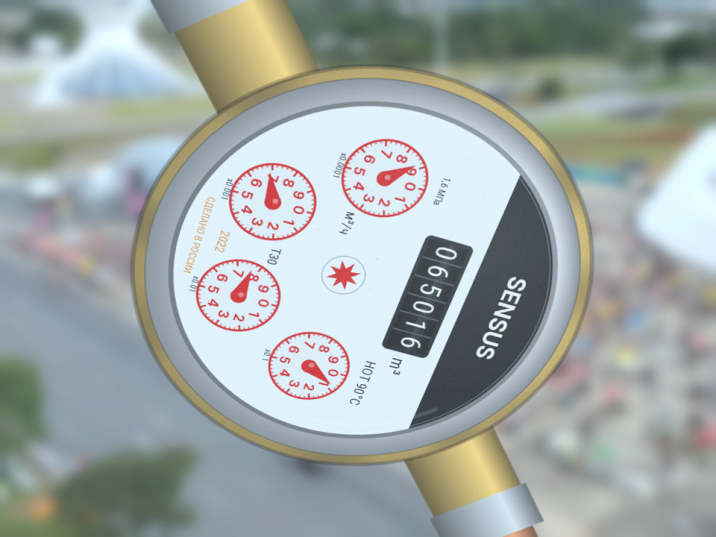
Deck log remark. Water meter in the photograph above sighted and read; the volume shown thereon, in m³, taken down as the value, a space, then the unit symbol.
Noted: 65016.0768 m³
